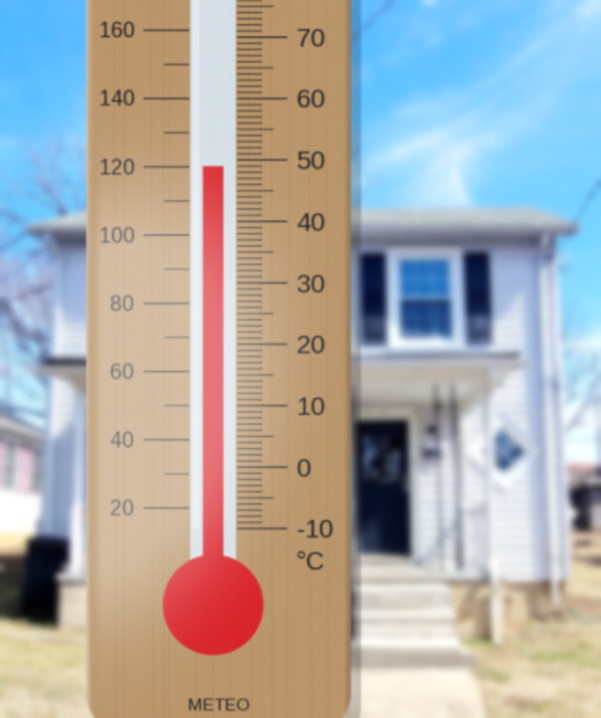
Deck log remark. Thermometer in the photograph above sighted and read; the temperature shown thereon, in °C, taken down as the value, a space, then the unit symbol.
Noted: 49 °C
